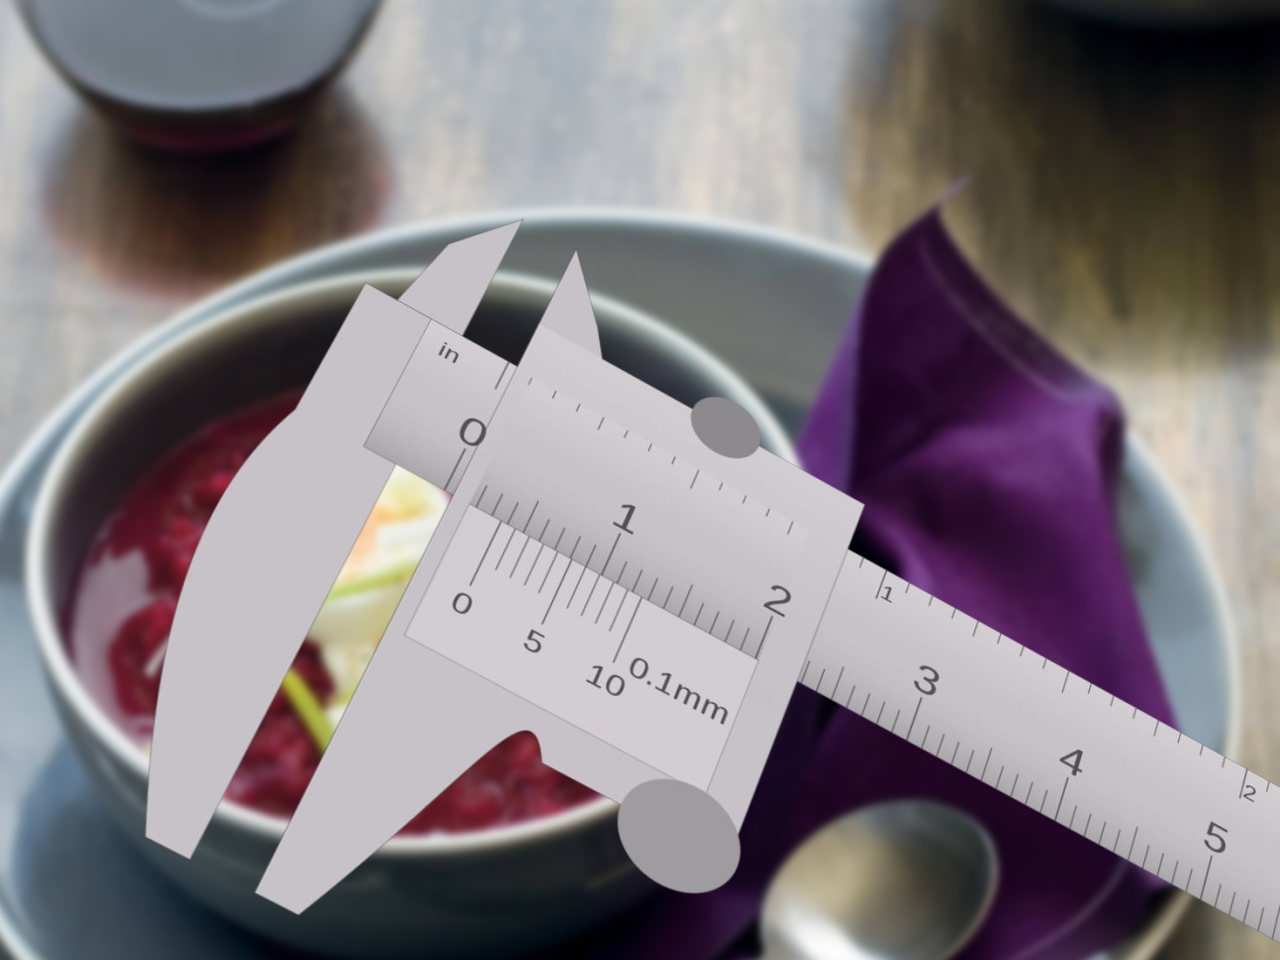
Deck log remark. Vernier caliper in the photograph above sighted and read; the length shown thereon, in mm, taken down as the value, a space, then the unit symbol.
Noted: 3.6 mm
